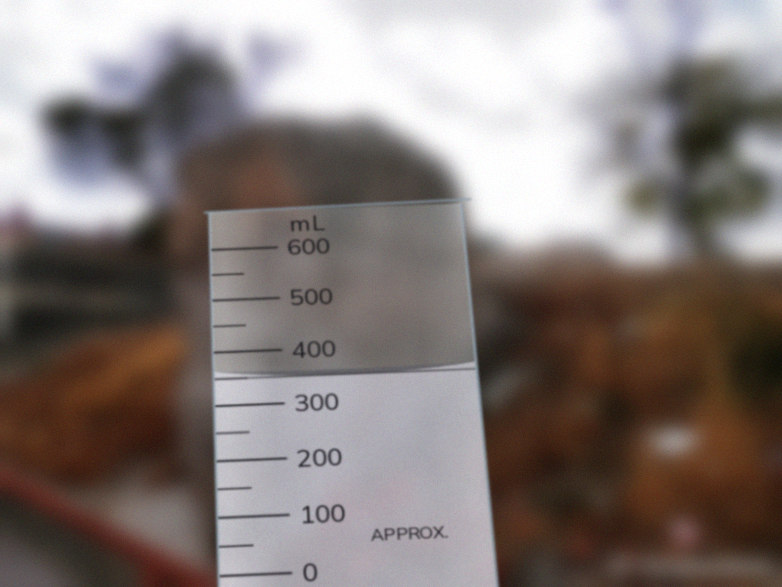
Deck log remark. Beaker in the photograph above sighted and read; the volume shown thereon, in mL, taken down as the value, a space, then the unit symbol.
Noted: 350 mL
